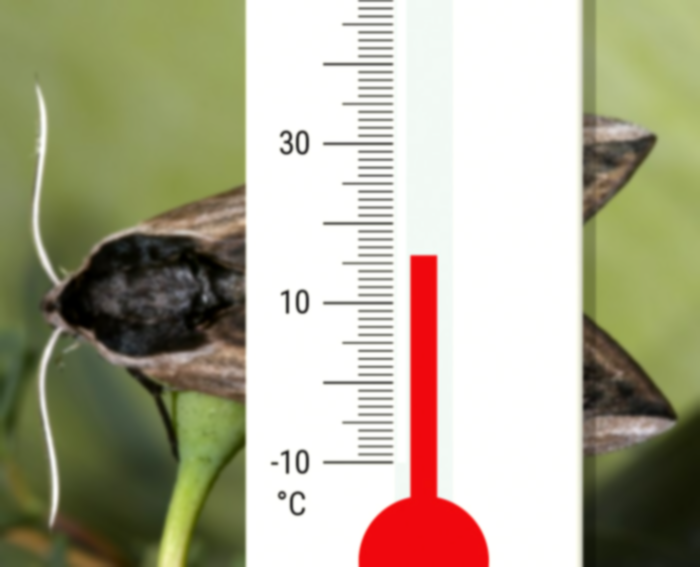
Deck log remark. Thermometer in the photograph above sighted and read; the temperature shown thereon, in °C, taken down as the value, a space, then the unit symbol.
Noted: 16 °C
